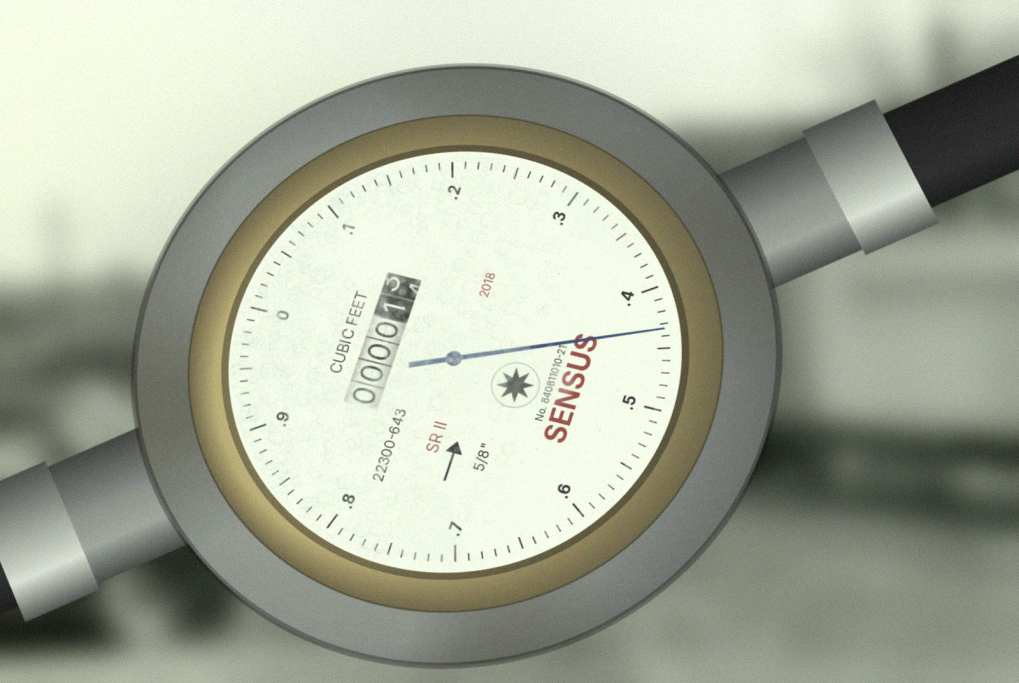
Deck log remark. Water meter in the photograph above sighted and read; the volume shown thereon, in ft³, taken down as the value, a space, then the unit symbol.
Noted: 13.43 ft³
